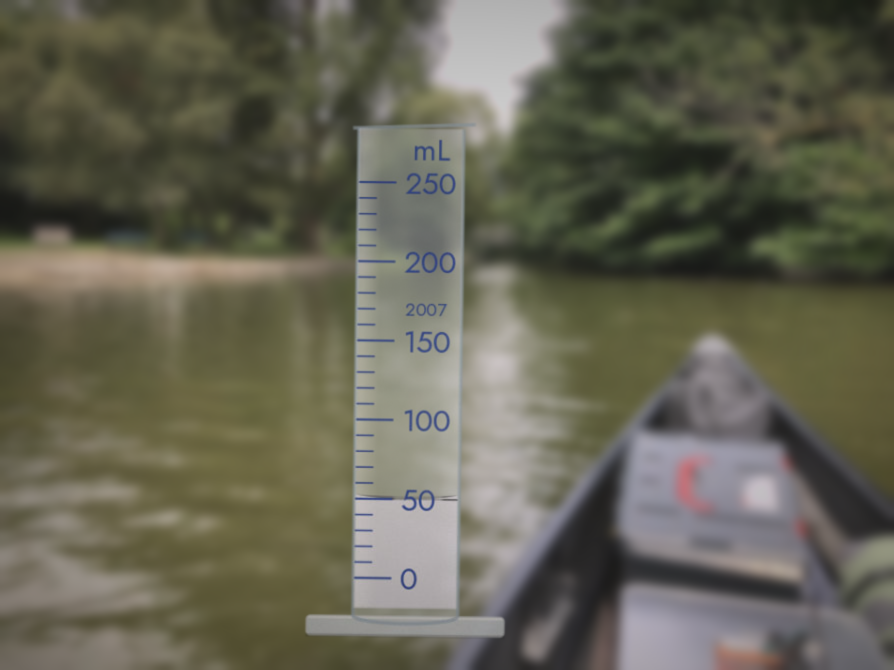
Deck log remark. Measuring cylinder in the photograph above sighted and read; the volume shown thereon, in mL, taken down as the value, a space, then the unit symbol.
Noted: 50 mL
